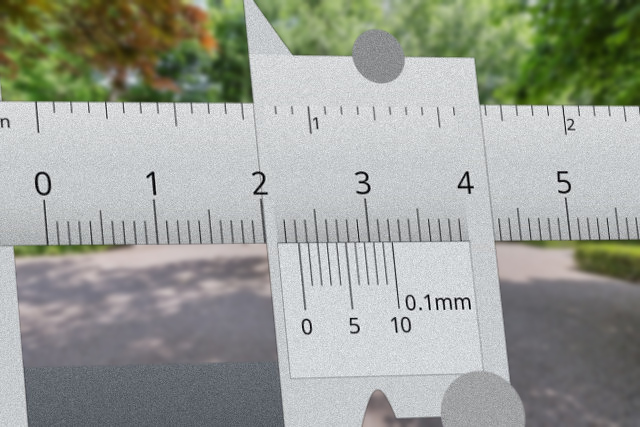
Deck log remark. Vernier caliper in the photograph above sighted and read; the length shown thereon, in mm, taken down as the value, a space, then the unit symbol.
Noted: 23.2 mm
